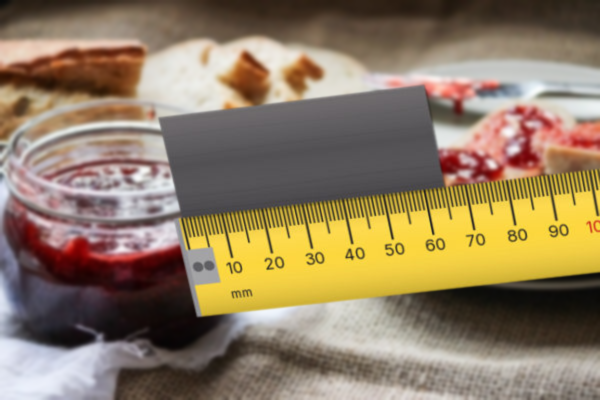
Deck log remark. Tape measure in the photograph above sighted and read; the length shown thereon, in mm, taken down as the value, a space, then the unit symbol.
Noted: 65 mm
